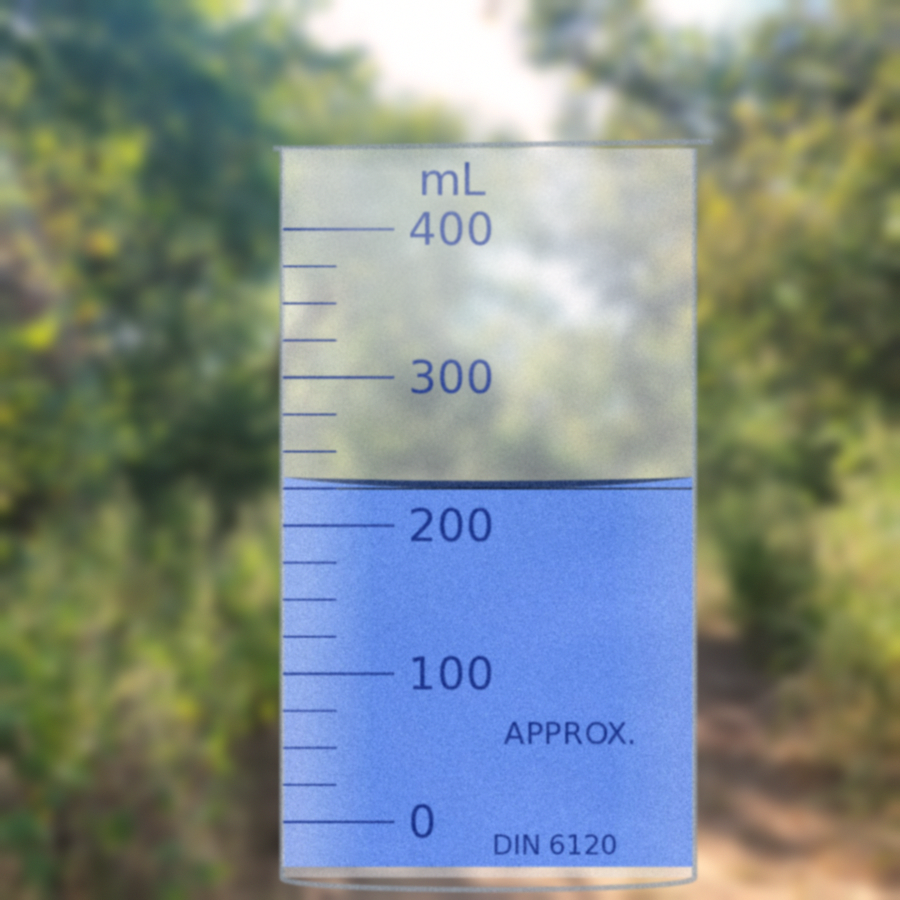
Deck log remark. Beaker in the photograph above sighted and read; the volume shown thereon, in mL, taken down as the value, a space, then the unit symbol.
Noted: 225 mL
